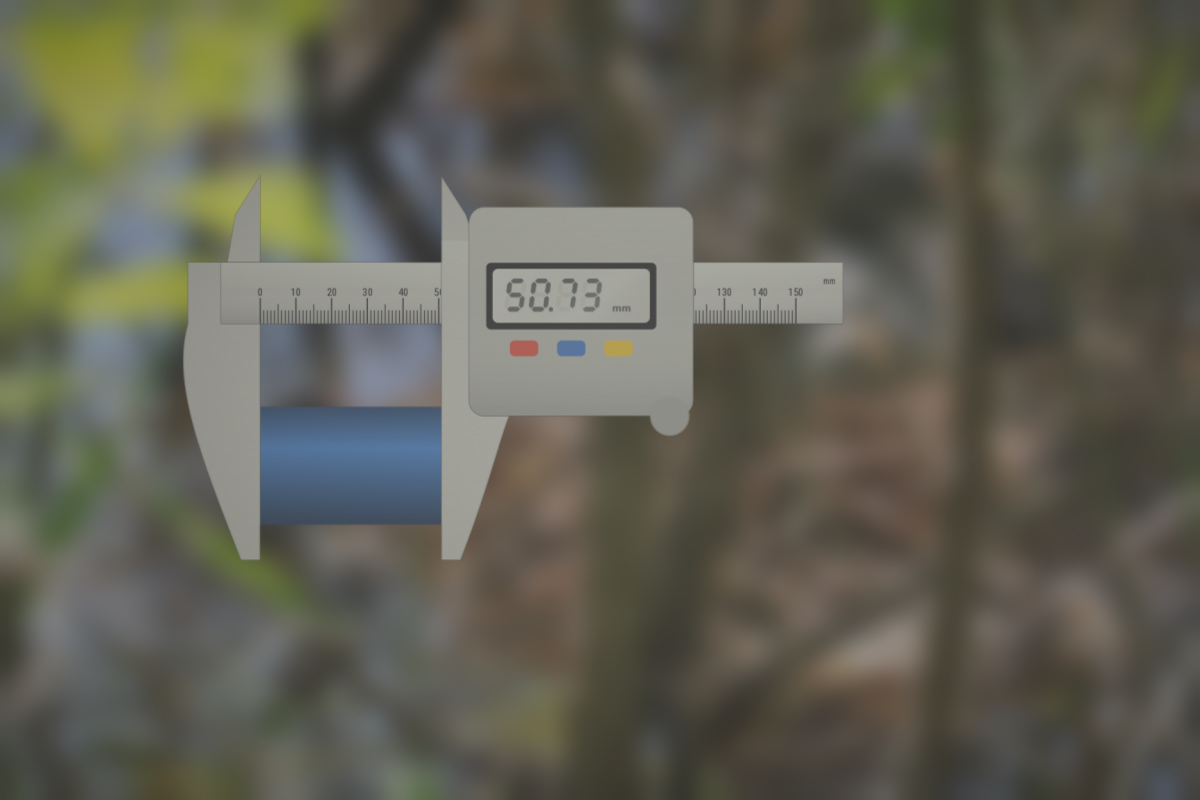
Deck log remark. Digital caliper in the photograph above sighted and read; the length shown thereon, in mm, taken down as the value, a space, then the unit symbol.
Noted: 50.73 mm
